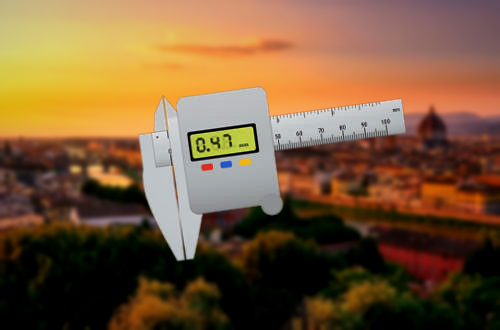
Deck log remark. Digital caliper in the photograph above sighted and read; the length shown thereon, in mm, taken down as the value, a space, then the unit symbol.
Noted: 0.47 mm
